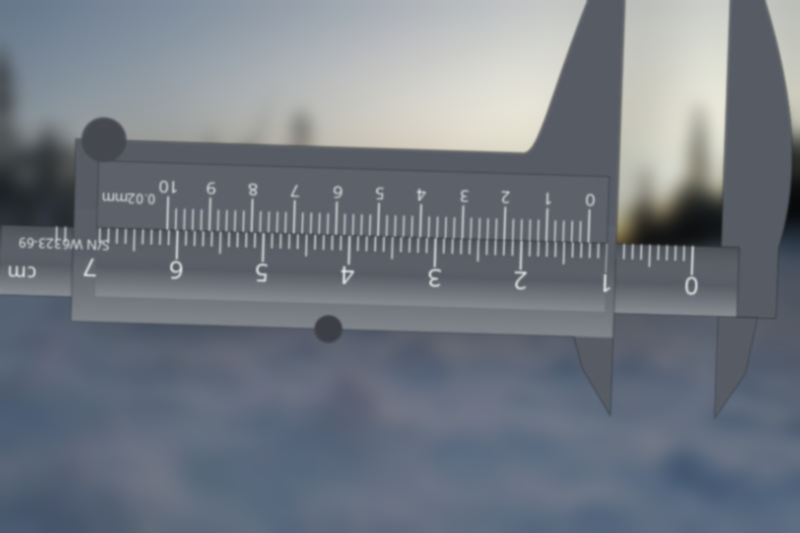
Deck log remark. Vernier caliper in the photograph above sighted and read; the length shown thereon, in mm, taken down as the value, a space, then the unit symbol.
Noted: 12.2 mm
